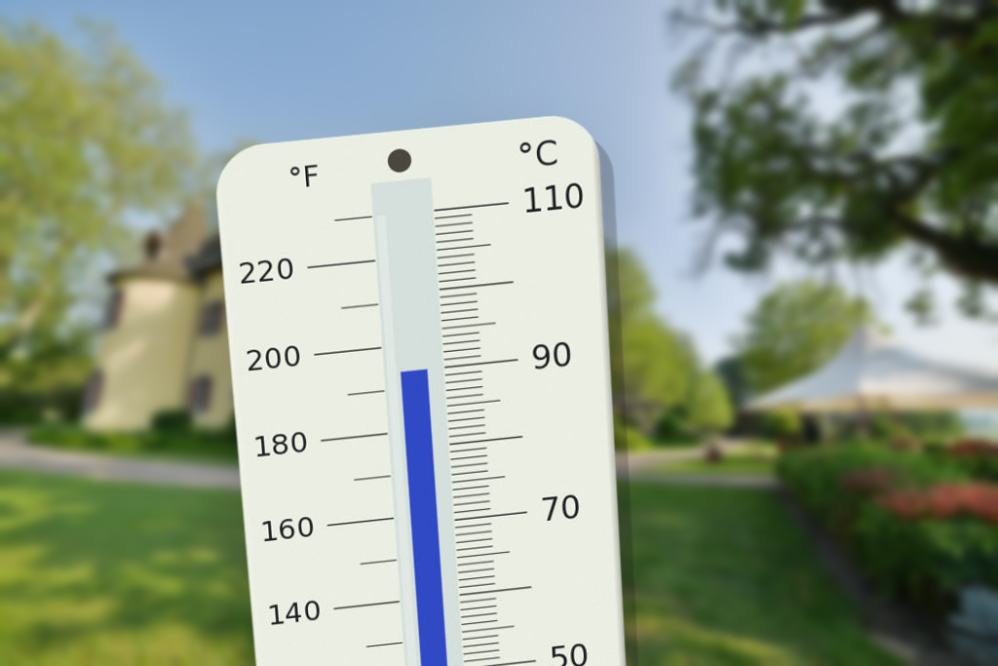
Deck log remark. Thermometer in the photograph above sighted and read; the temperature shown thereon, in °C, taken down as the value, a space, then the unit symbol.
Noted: 90 °C
